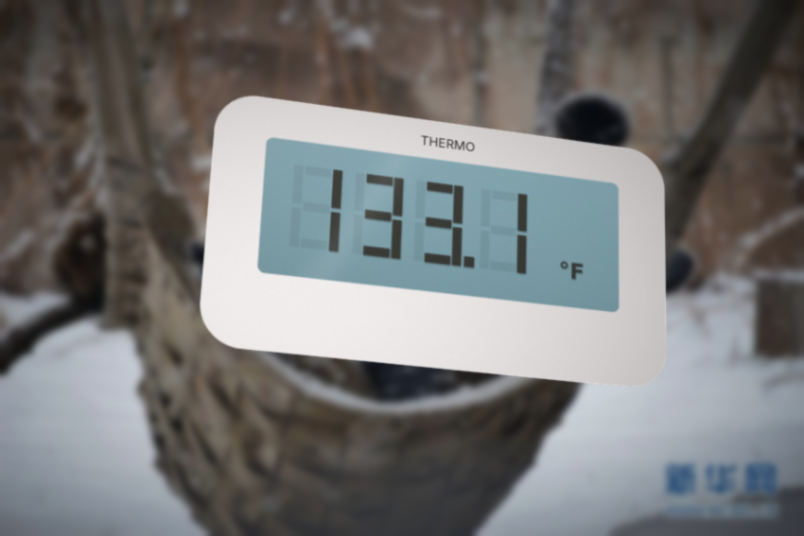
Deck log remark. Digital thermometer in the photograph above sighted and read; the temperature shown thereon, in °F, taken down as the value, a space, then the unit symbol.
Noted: 133.1 °F
